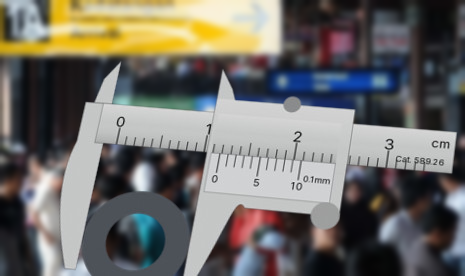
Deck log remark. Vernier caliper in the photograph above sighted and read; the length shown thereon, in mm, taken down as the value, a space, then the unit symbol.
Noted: 11.8 mm
